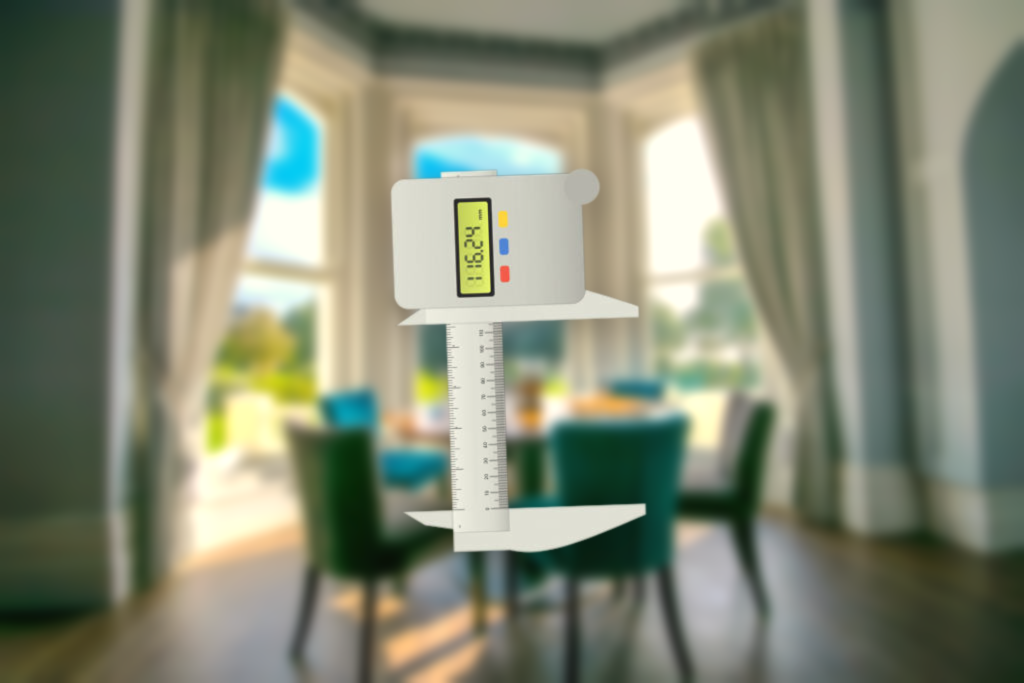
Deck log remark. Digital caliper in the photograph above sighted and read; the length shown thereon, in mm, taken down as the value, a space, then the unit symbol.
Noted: 116.24 mm
